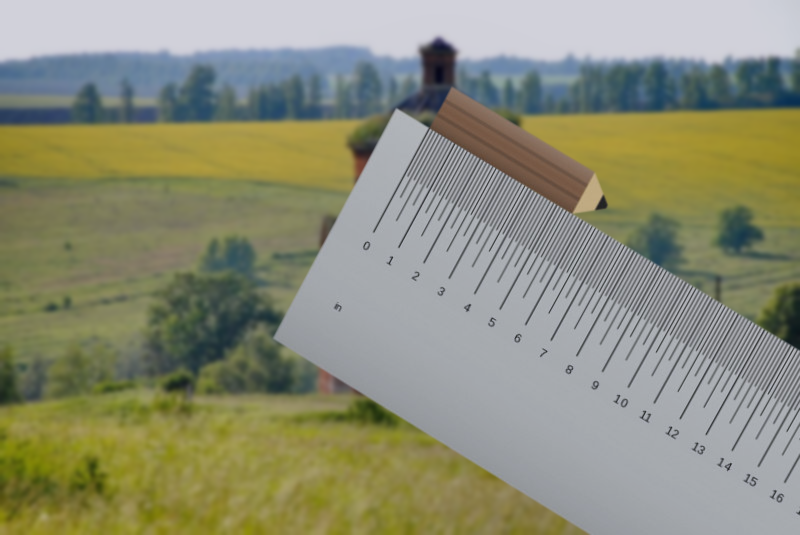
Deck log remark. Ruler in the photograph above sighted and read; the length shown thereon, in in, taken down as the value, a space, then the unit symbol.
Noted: 6.5 in
